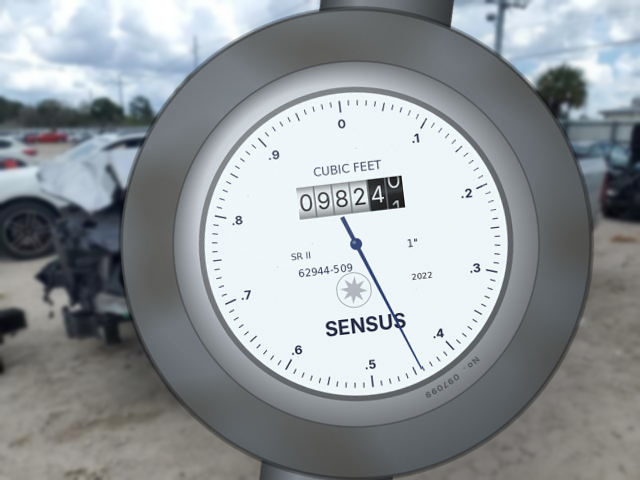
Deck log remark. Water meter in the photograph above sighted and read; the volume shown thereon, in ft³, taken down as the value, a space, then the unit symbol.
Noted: 98240.44 ft³
